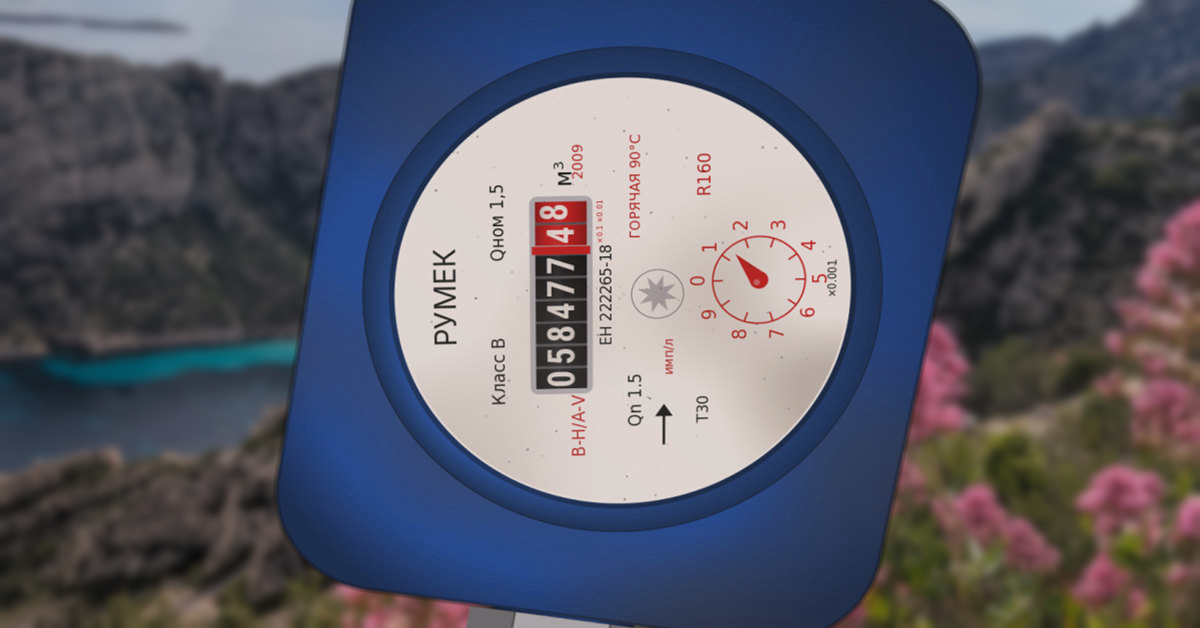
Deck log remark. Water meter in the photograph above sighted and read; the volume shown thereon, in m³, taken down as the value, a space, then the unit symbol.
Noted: 58477.481 m³
